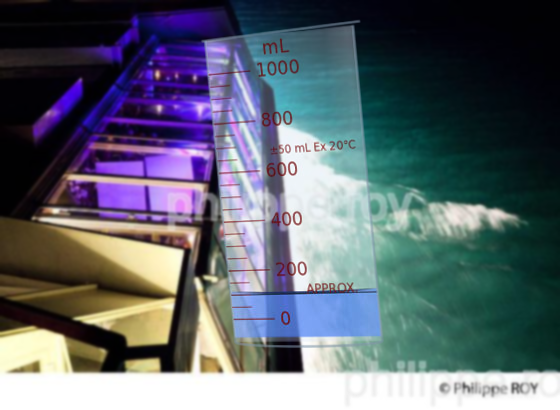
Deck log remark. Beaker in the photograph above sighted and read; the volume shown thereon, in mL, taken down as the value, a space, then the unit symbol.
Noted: 100 mL
